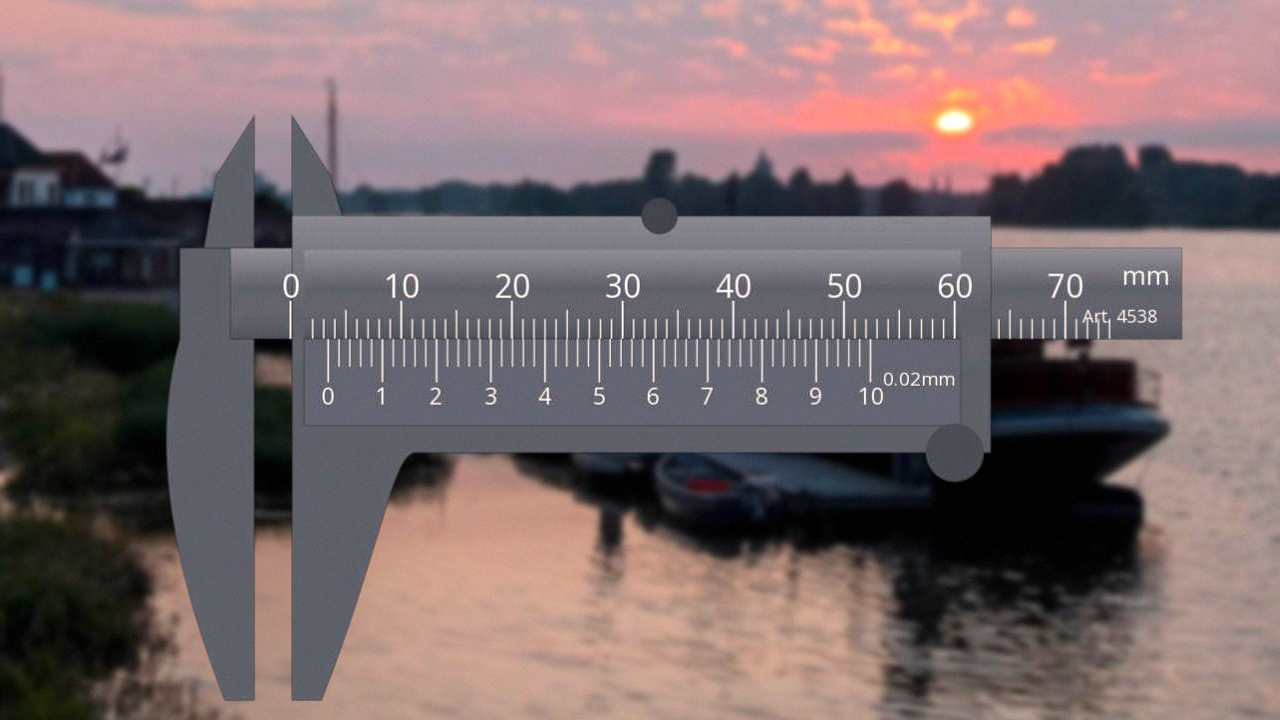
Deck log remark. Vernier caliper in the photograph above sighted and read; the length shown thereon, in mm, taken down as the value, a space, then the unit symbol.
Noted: 3.4 mm
